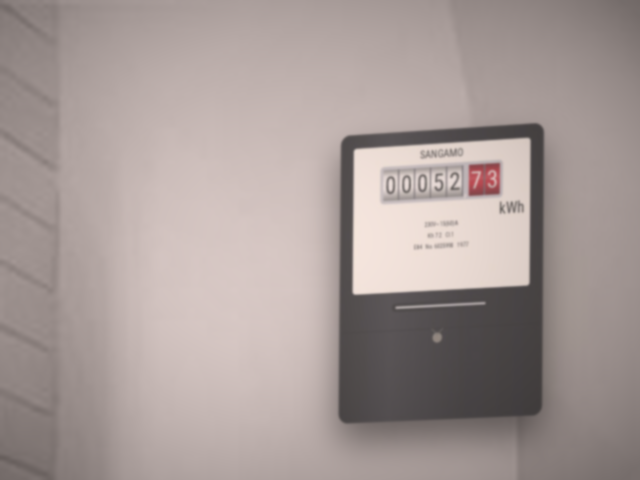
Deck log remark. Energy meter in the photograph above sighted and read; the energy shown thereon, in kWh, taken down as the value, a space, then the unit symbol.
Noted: 52.73 kWh
